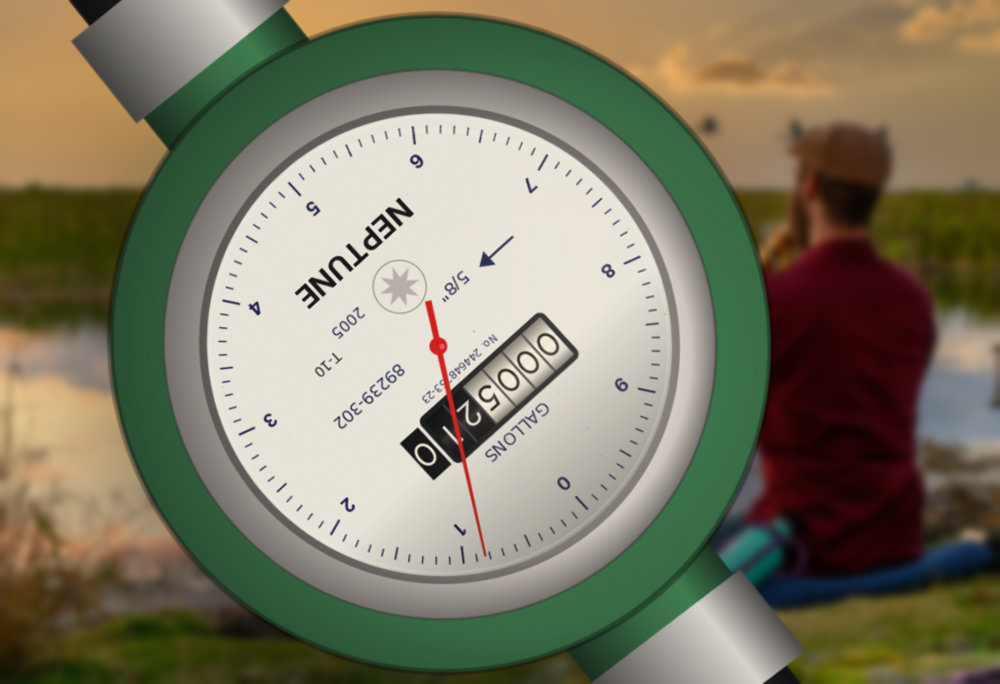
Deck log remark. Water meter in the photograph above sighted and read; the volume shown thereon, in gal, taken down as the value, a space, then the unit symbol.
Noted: 5210.8 gal
